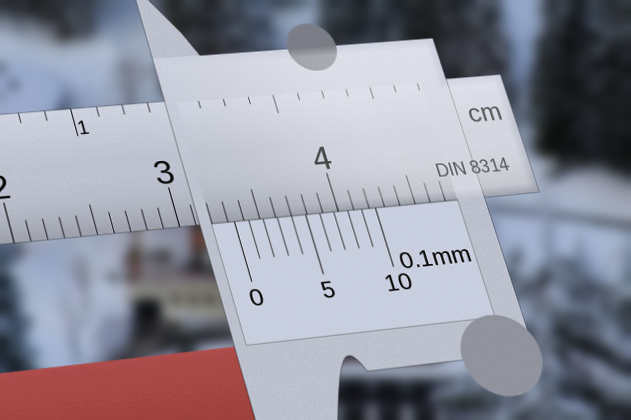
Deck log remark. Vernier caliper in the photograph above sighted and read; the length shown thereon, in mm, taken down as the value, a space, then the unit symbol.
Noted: 33.4 mm
